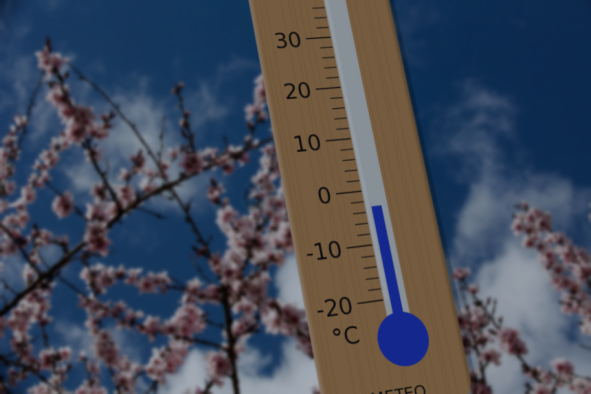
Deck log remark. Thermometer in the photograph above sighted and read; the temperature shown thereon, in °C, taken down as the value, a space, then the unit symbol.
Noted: -3 °C
